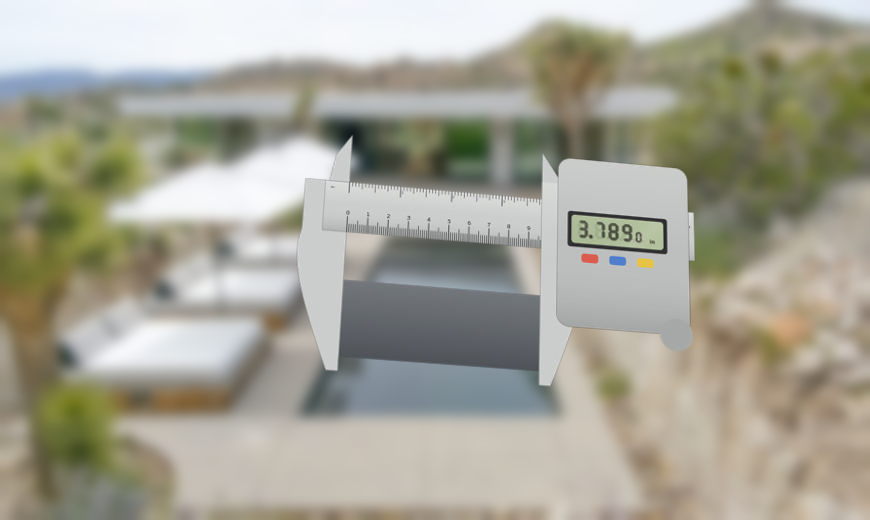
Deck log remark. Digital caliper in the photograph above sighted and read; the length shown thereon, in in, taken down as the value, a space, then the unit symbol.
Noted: 3.7890 in
